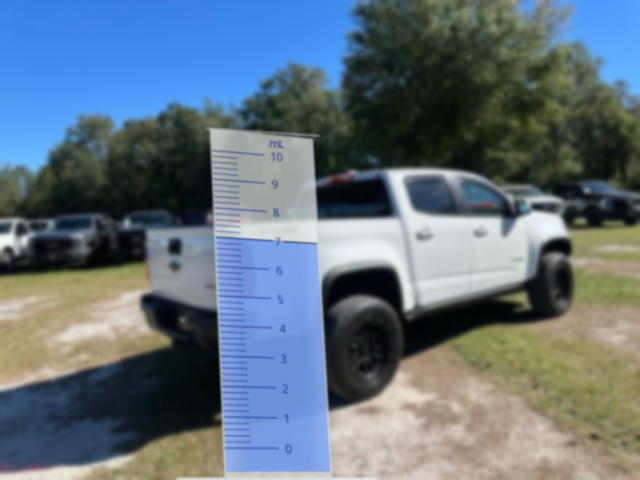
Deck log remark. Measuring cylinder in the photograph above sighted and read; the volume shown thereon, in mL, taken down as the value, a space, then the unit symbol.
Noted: 7 mL
